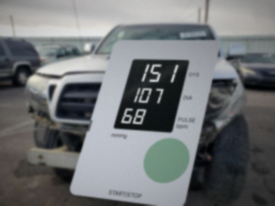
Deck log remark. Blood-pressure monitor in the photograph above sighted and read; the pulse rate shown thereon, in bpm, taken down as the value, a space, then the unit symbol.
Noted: 68 bpm
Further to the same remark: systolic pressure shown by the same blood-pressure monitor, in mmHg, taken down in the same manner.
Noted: 151 mmHg
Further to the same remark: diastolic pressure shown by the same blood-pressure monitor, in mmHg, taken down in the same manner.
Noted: 107 mmHg
